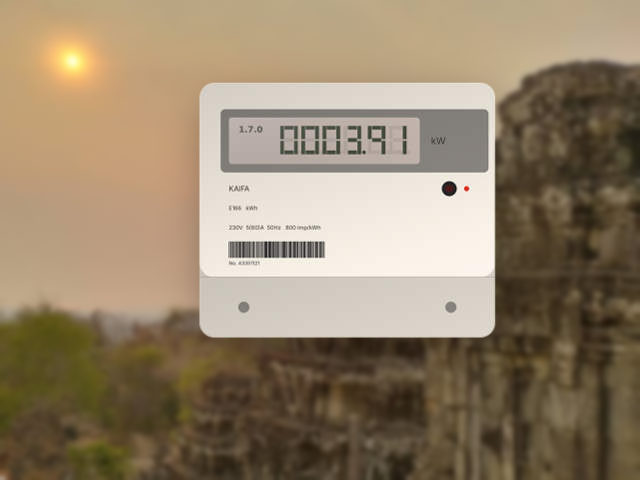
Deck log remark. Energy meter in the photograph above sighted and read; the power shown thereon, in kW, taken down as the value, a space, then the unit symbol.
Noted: 3.91 kW
